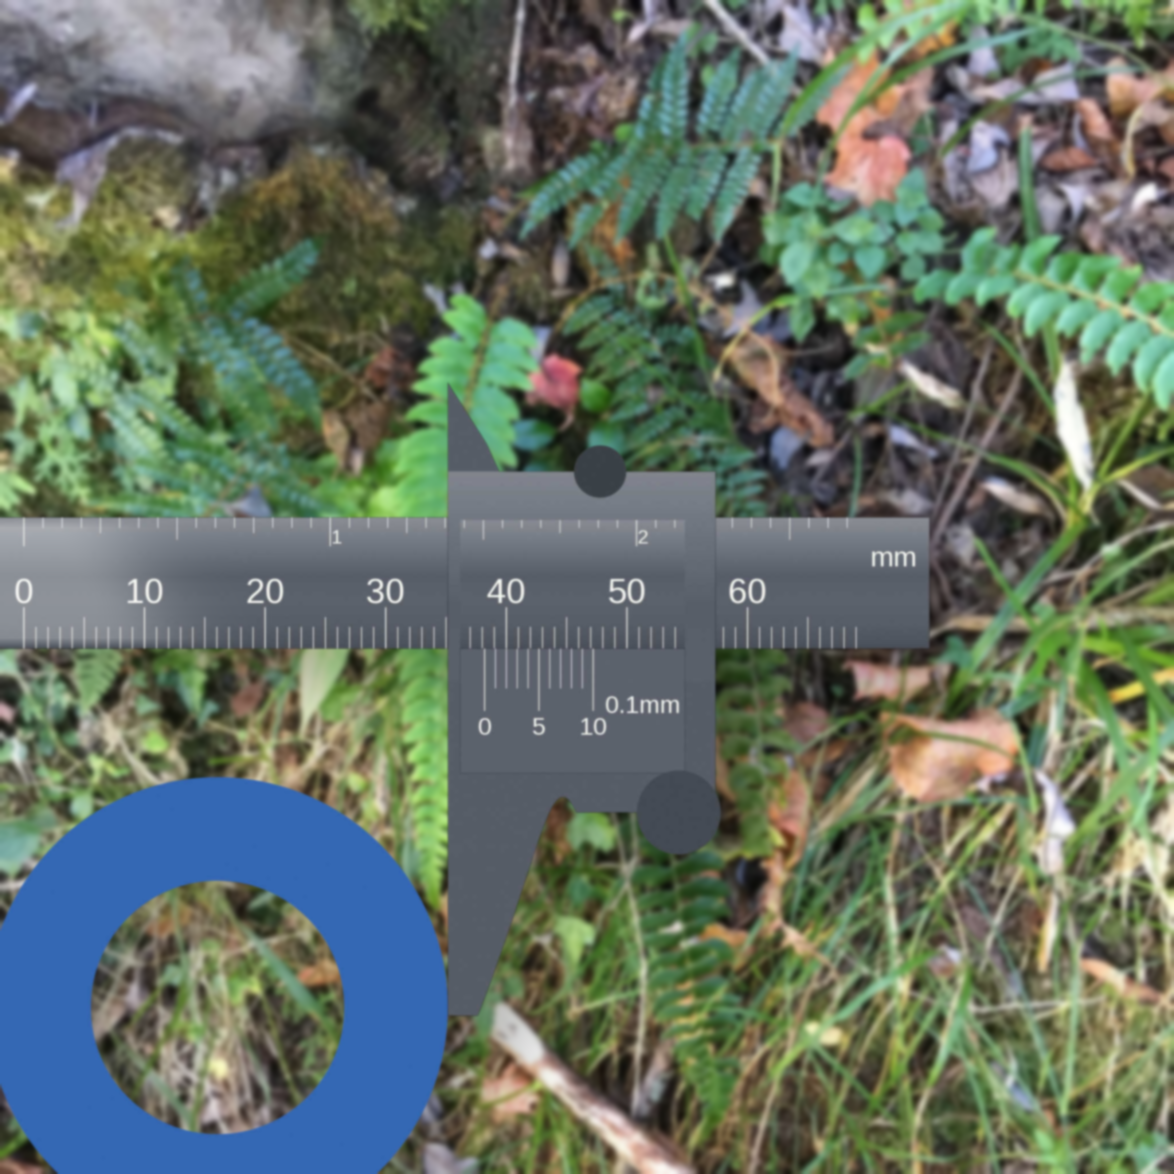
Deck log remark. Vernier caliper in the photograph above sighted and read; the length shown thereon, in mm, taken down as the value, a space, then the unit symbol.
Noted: 38.2 mm
